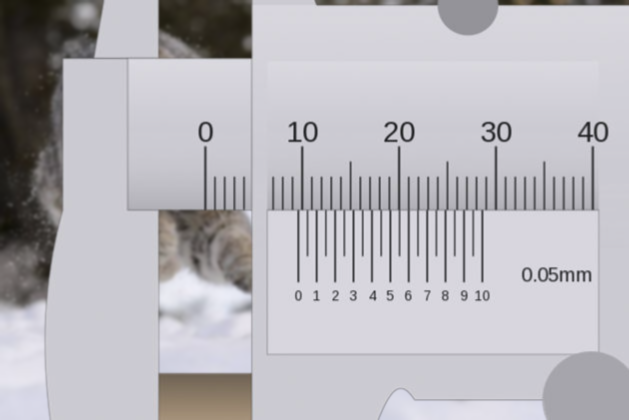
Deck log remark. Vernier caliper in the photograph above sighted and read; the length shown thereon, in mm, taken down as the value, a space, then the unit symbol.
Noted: 9.6 mm
